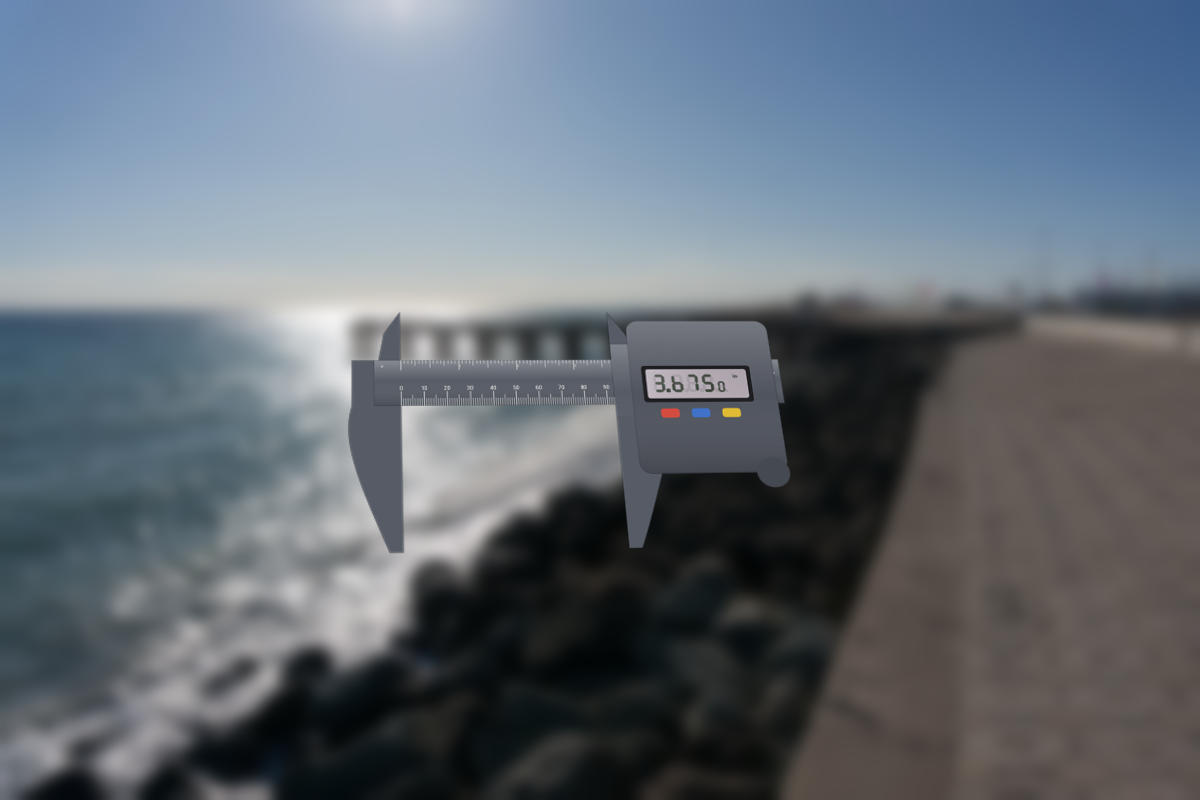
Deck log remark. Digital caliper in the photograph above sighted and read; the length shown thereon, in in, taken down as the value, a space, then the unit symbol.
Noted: 3.6750 in
